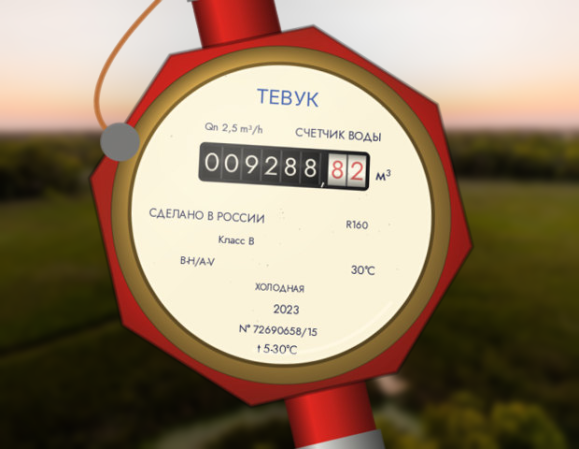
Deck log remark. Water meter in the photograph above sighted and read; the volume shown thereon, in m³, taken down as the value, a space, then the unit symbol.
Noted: 9288.82 m³
